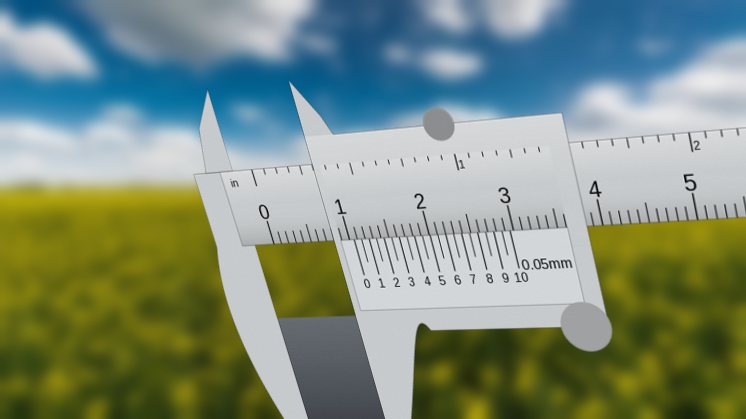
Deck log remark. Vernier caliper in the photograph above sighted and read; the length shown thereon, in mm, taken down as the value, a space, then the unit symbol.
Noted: 10.6 mm
